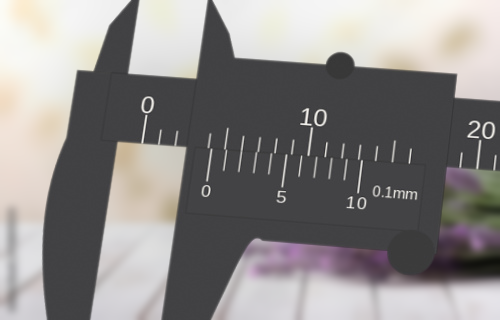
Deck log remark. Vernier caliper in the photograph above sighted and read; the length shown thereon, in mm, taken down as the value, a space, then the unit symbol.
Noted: 4.2 mm
